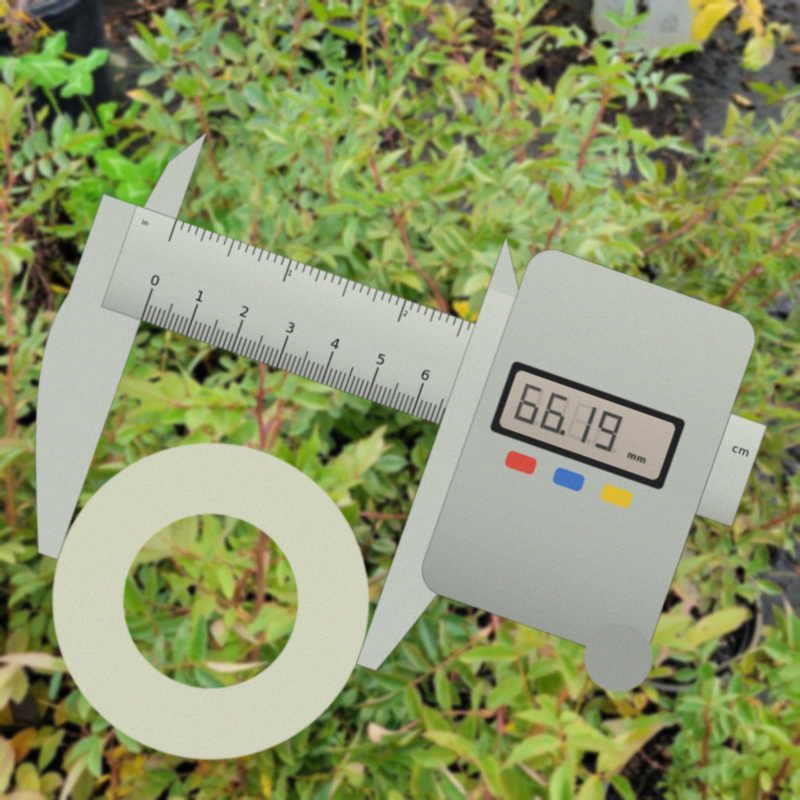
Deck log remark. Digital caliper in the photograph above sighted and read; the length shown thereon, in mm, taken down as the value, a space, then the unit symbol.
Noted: 66.19 mm
